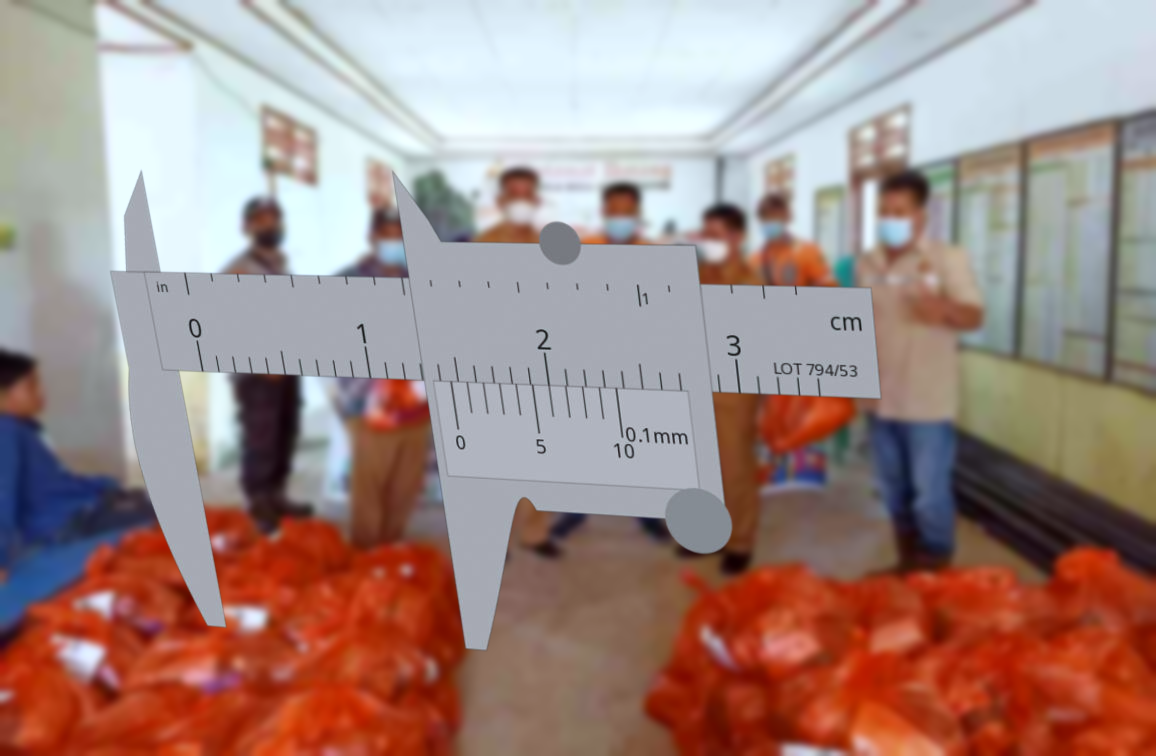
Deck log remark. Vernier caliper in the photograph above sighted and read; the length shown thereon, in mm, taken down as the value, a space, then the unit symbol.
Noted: 14.6 mm
